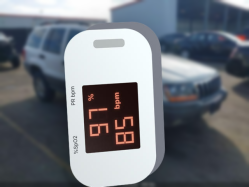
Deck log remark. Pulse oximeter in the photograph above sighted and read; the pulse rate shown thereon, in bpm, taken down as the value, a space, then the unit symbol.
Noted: 85 bpm
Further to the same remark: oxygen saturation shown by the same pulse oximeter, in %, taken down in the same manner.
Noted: 97 %
